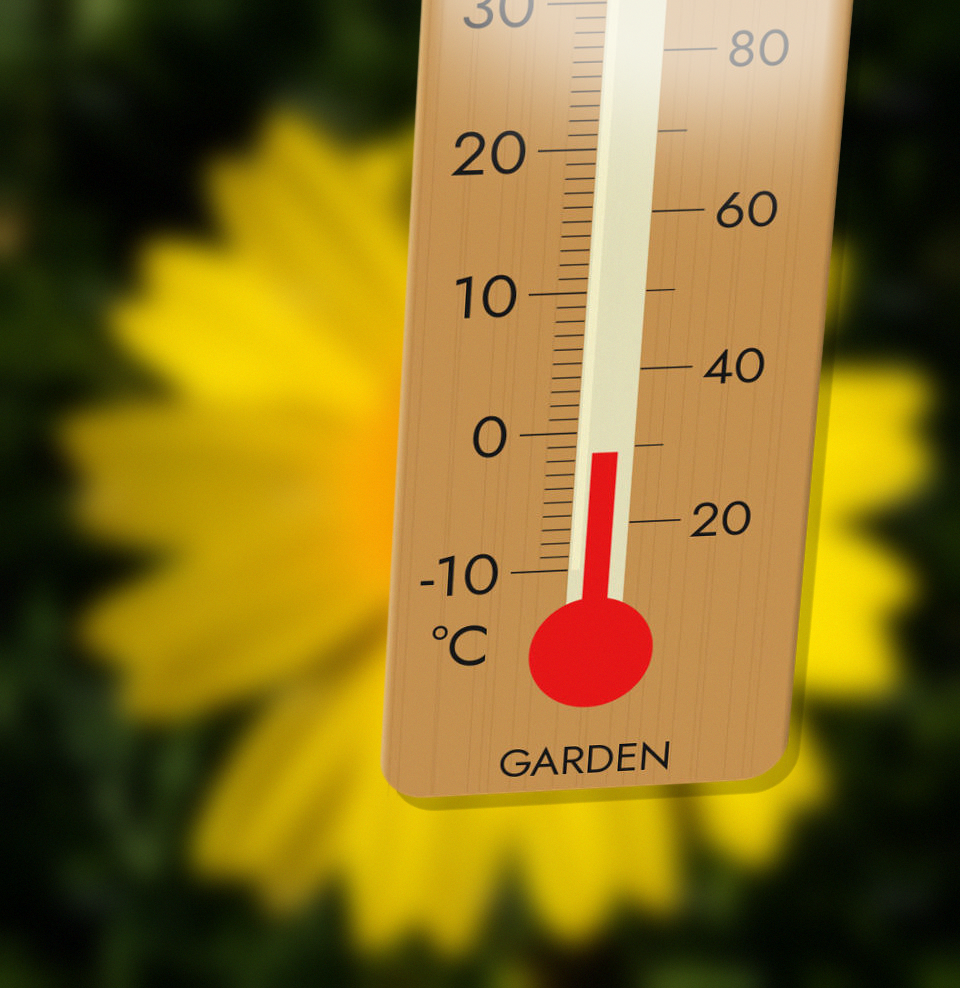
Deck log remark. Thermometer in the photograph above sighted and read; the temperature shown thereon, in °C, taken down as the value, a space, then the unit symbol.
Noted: -1.5 °C
